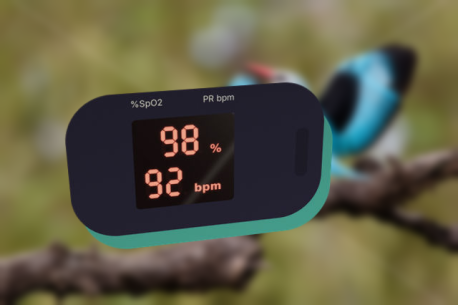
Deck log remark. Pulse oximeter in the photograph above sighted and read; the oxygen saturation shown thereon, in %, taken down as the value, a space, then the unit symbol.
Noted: 98 %
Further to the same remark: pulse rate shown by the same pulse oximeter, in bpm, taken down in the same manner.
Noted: 92 bpm
